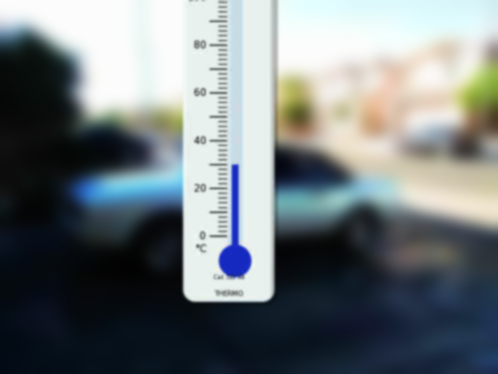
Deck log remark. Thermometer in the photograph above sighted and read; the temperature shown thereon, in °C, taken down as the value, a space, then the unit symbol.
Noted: 30 °C
